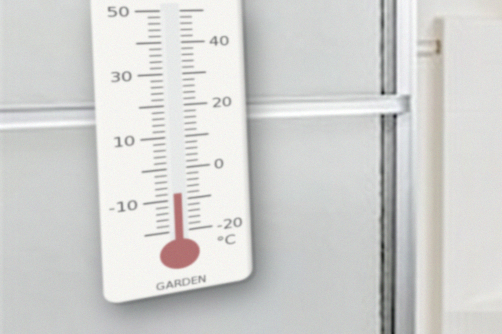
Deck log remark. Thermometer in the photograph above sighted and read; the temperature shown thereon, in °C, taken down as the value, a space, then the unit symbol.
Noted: -8 °C
